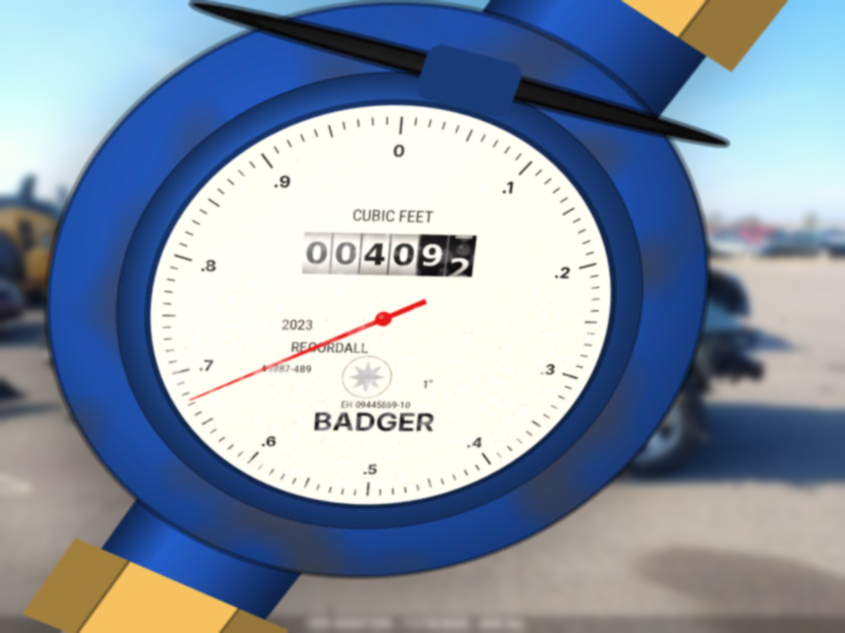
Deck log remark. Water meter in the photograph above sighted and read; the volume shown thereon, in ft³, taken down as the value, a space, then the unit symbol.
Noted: 4091.67 ft³
